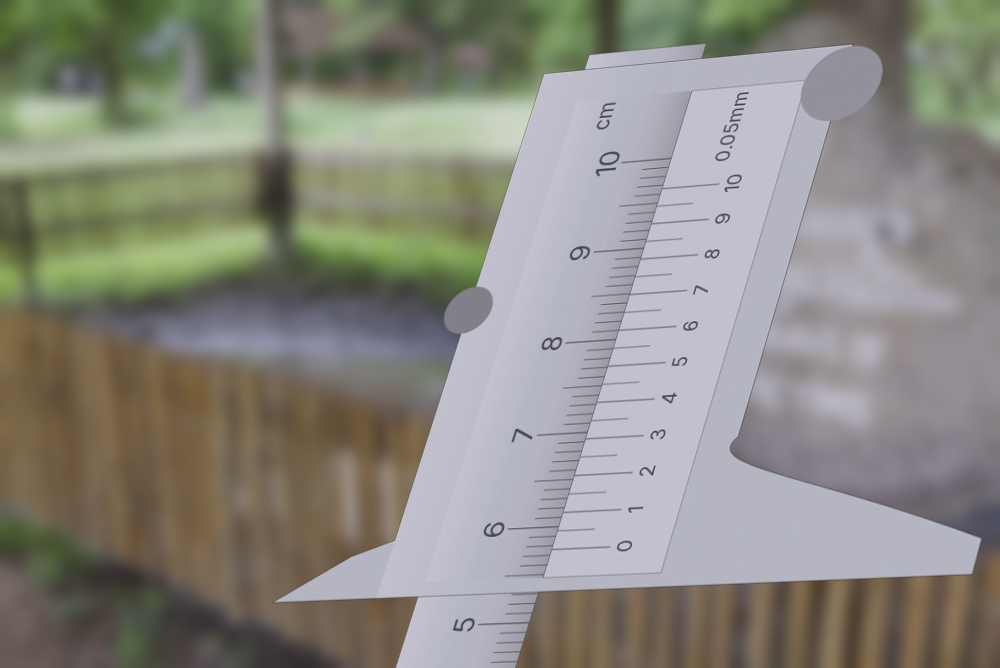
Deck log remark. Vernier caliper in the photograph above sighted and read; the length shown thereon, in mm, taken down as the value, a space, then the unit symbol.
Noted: 57.6 mm
